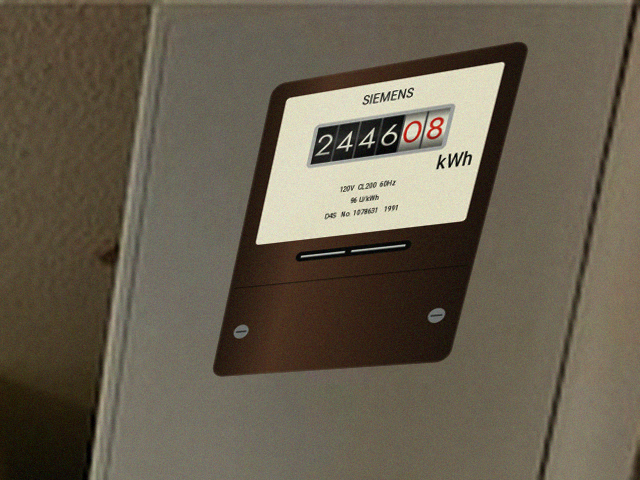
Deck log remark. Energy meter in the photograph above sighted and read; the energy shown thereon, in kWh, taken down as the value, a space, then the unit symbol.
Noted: 2446.08 kWh
